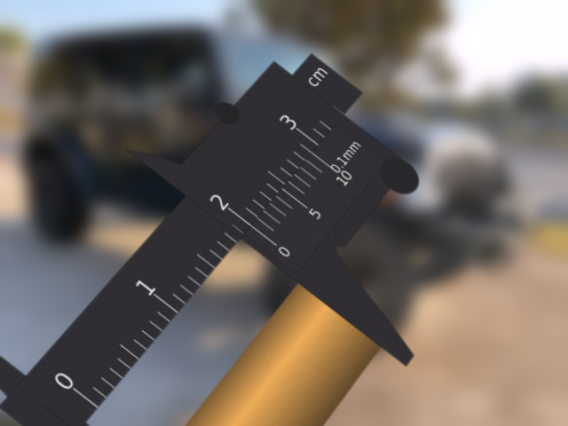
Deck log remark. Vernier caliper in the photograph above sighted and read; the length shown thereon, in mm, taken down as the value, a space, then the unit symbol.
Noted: 20.0 mm
